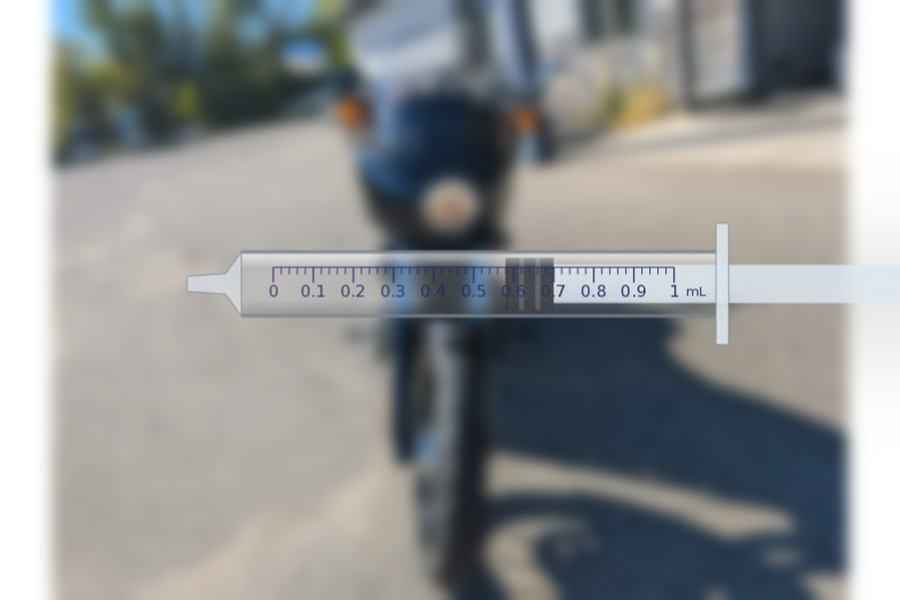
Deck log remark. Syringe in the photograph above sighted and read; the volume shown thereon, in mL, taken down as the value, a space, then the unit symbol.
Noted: 0.58 mL
